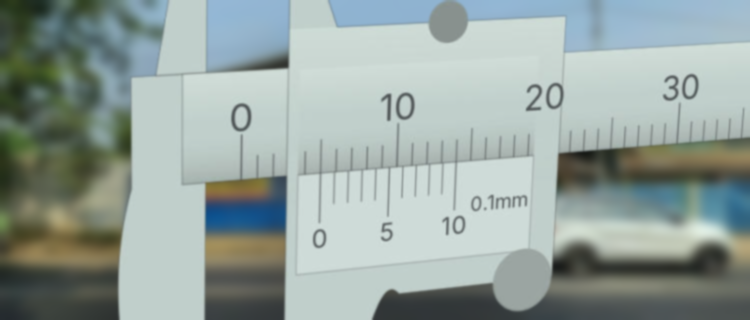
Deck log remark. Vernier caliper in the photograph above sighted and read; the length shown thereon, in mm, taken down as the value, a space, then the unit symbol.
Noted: 5.0 mm
